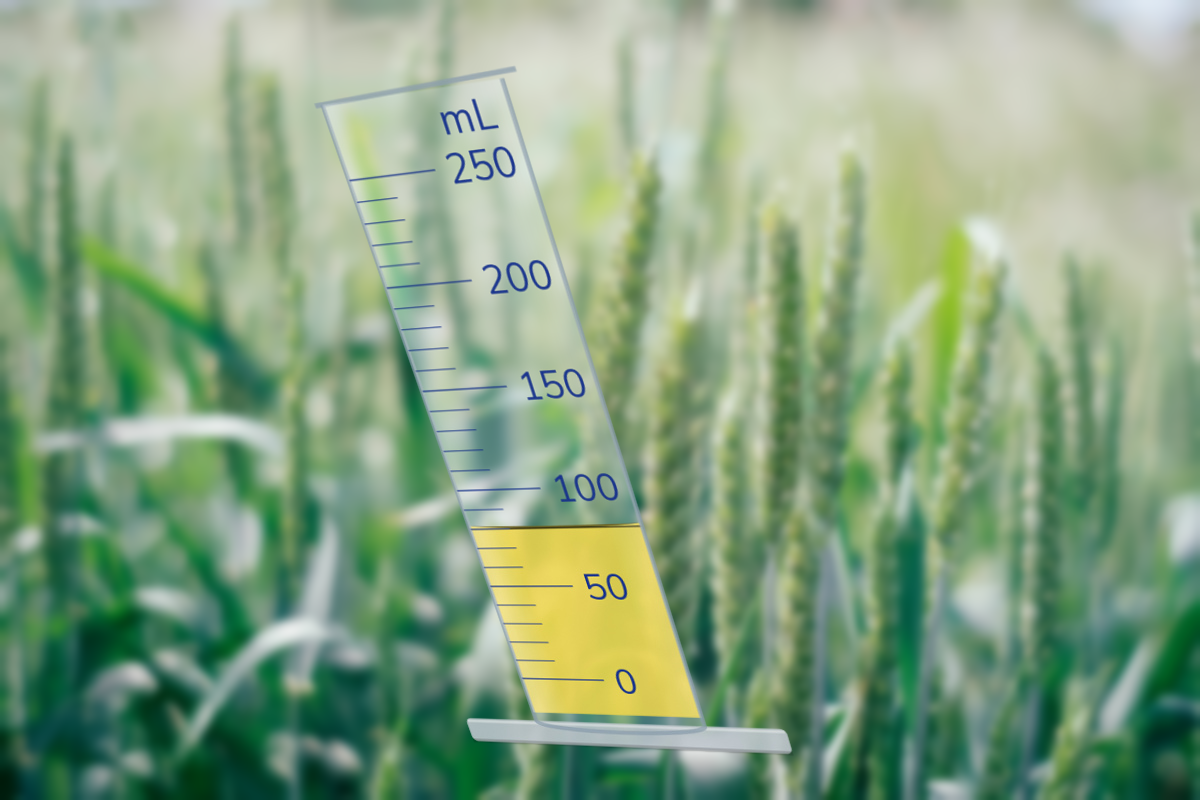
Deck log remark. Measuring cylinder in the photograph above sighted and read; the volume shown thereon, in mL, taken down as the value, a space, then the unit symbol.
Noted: 80 mL
